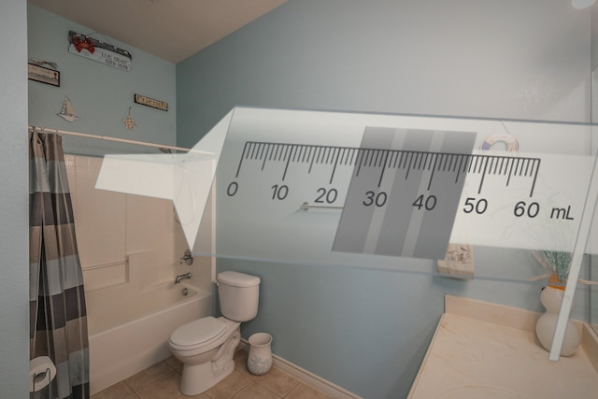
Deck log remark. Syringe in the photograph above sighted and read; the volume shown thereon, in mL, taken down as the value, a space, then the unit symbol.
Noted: 24 mL
